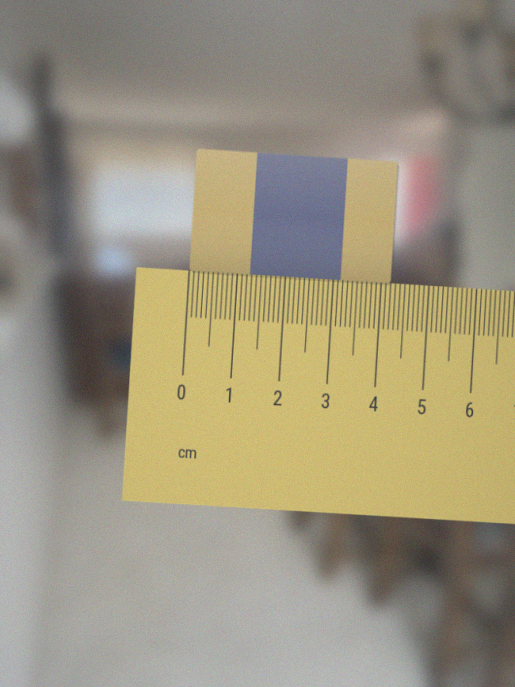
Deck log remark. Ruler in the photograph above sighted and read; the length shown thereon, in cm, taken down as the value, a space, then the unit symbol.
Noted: 4.2 cm
